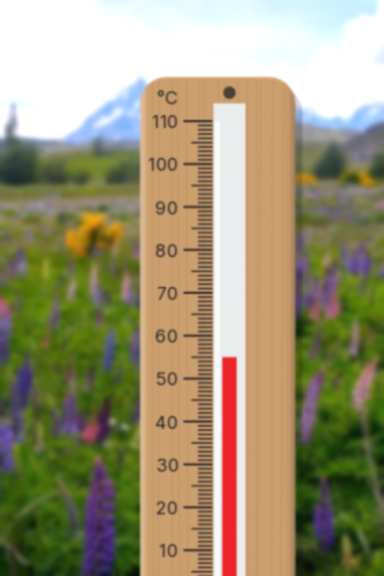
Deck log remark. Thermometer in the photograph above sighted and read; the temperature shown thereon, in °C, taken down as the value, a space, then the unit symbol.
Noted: 55 °C
